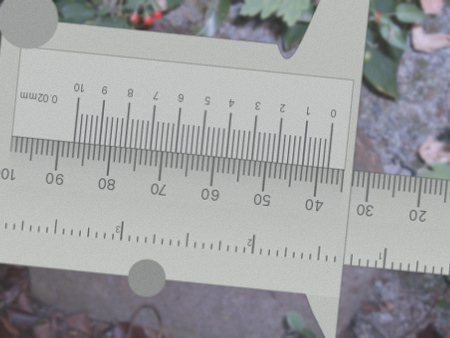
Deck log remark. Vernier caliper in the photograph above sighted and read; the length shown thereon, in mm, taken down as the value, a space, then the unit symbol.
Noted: 38.0 mm
